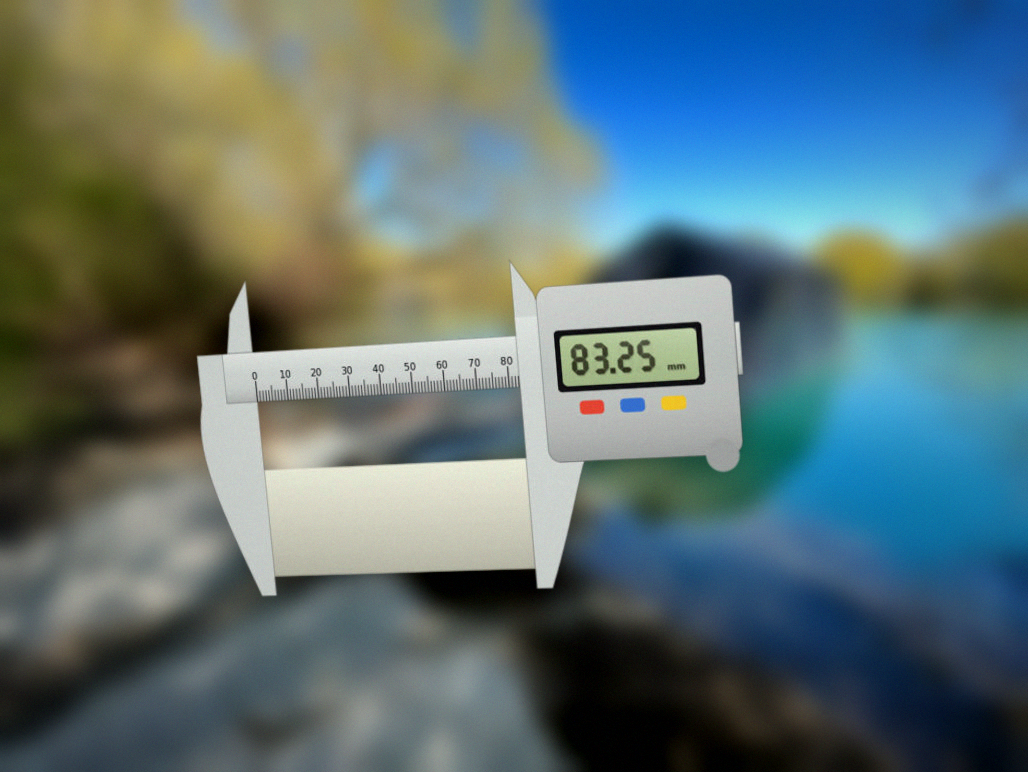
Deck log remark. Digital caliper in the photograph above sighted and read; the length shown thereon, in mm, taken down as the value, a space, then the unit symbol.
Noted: 83.25 mm
